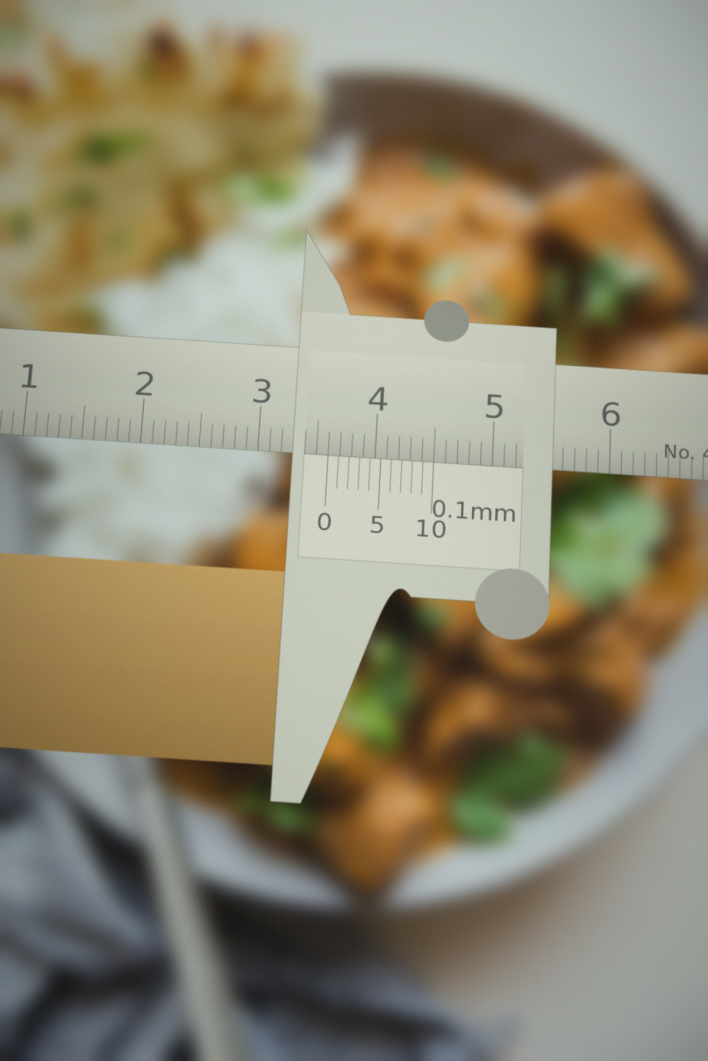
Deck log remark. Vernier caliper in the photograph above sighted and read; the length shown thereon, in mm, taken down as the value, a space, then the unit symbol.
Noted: 36.0 mm
